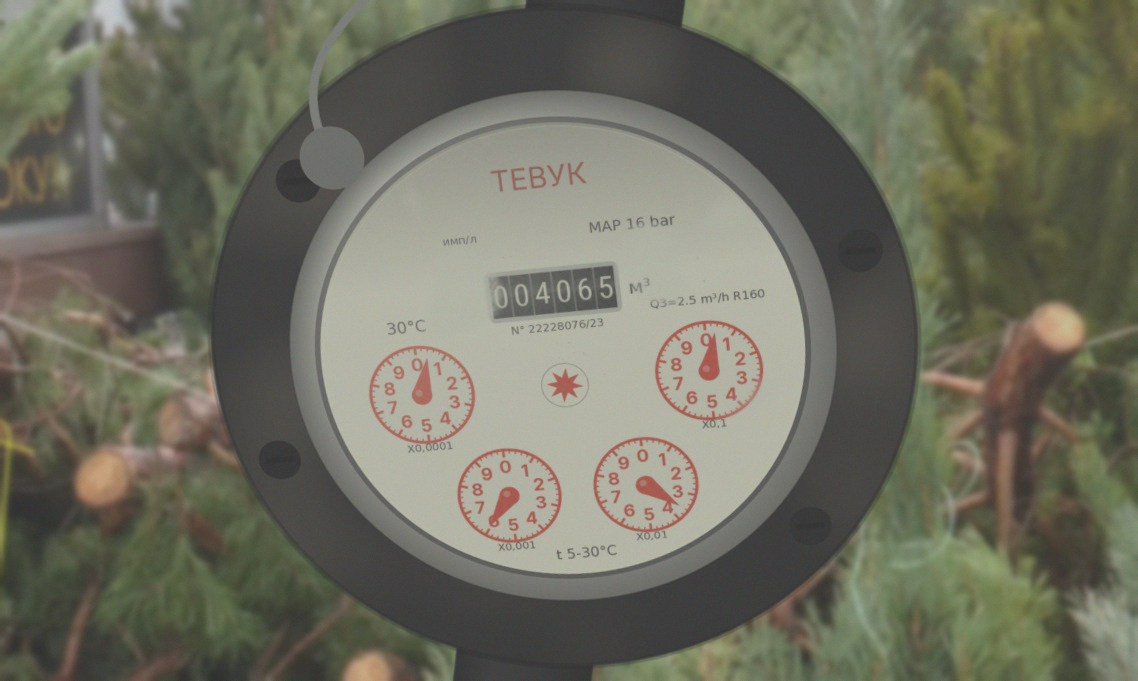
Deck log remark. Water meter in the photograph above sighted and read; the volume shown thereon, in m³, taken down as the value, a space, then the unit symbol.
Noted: 4065.0360 m³
